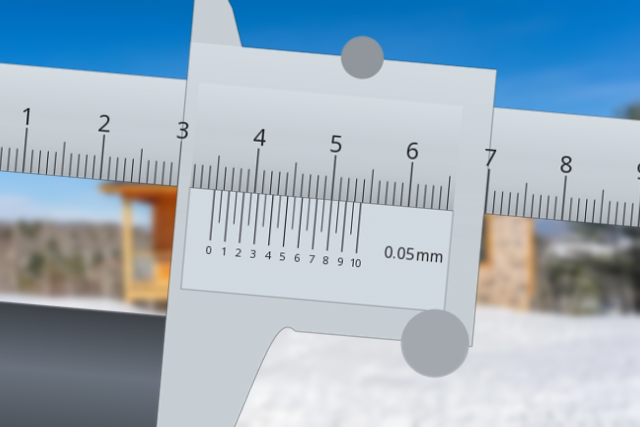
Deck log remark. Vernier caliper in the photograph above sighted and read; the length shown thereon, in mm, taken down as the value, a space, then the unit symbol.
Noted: 34.8 mm
